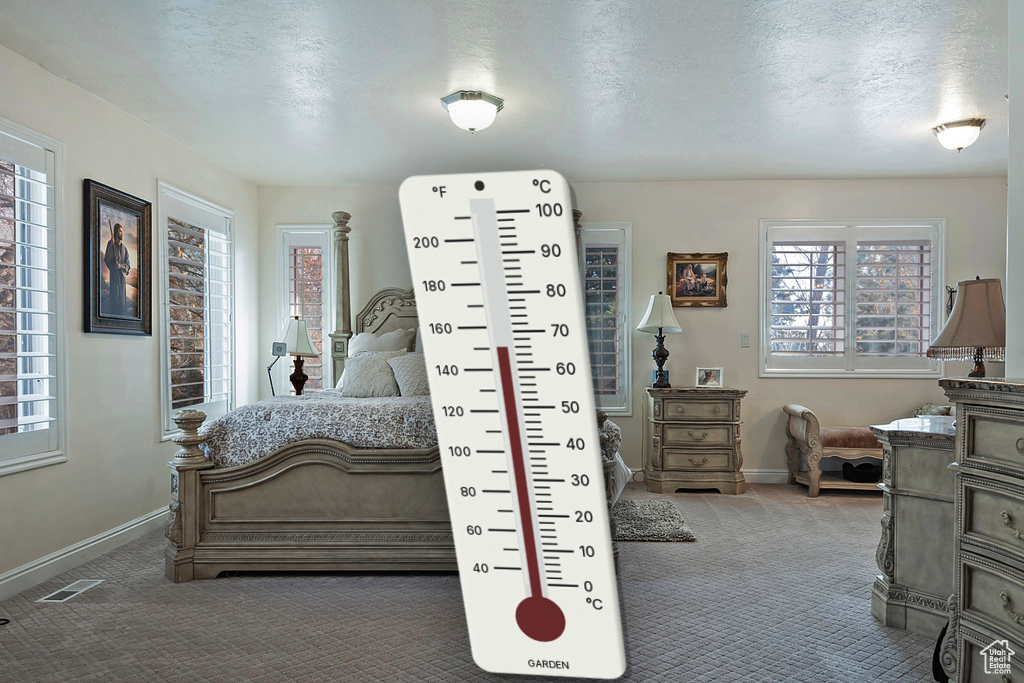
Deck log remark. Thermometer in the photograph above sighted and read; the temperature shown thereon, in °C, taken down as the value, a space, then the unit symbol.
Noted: 66 °C
